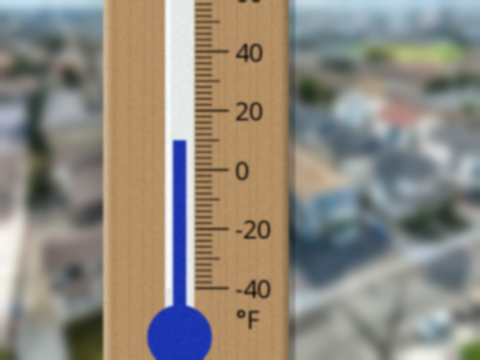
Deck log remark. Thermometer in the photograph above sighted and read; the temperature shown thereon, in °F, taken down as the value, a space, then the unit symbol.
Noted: 10 °F
